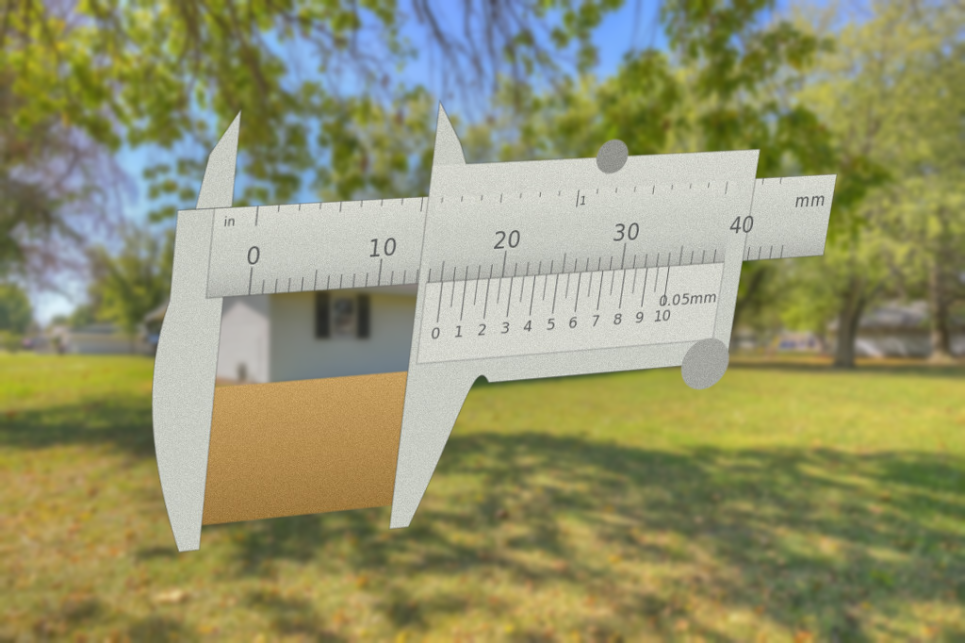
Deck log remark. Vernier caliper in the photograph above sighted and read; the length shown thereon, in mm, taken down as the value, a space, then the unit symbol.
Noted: 15.1 mm
